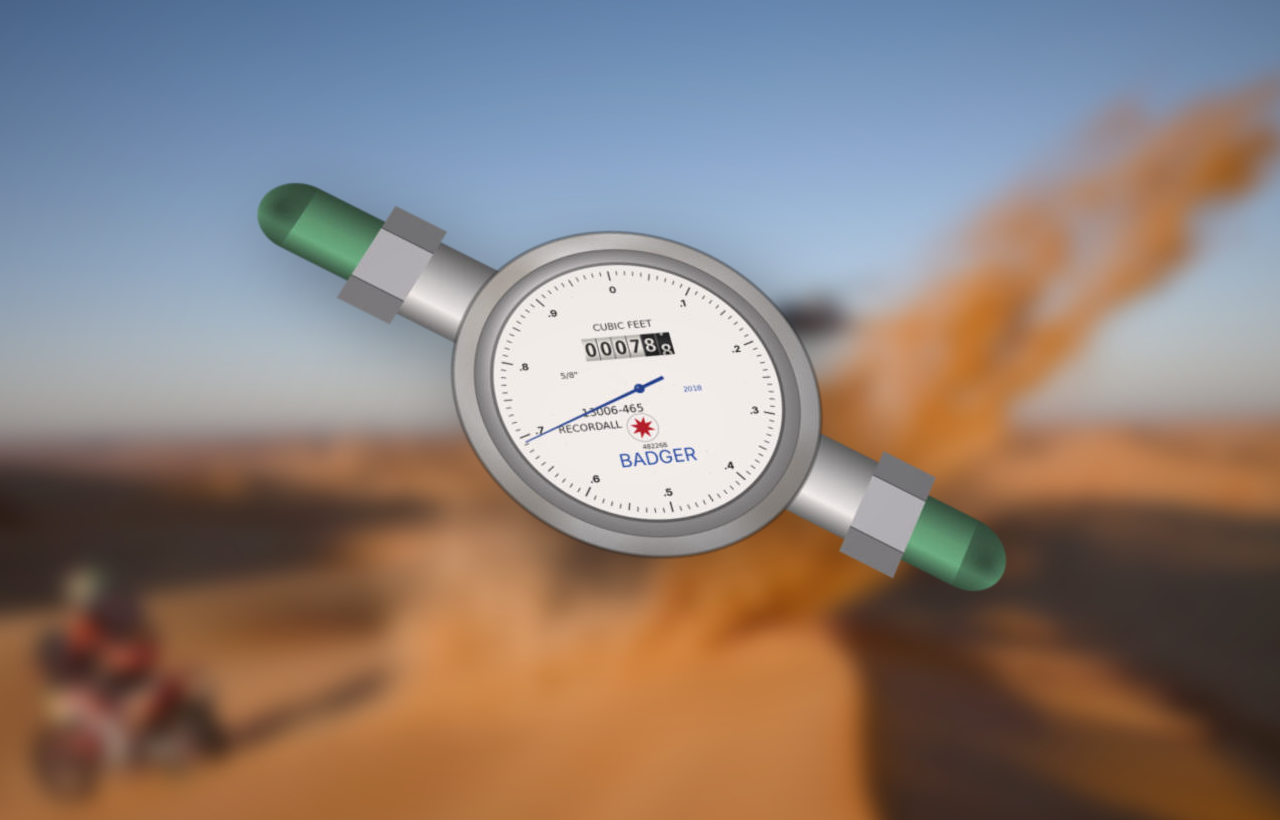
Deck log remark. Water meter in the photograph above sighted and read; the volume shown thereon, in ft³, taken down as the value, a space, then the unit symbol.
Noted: 787.69 ft³
